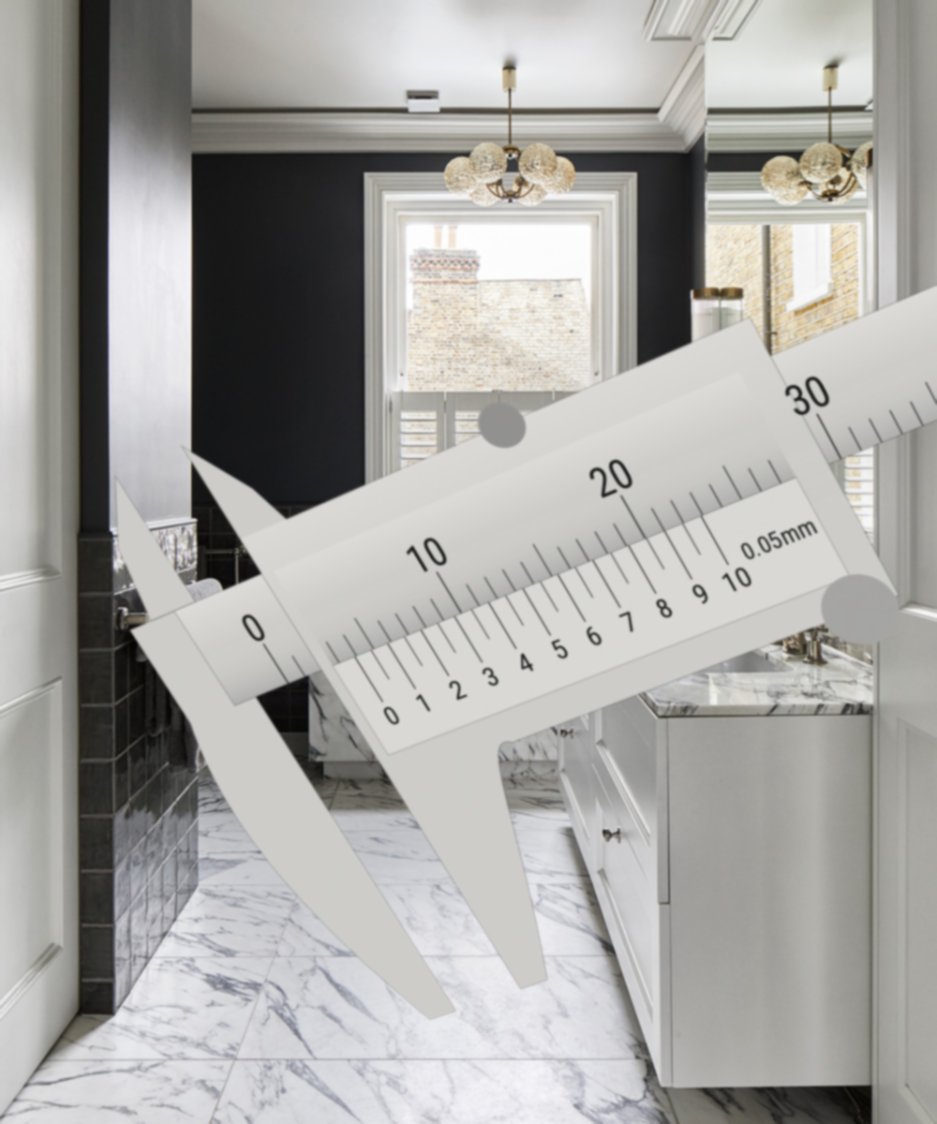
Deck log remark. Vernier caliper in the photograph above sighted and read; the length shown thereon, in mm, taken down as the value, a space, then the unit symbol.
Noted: 3.9 mm
